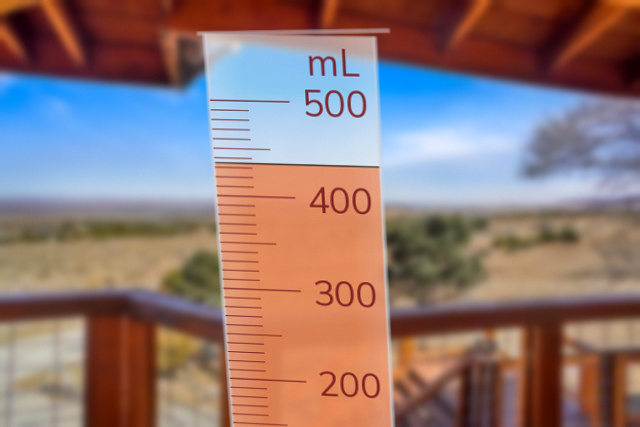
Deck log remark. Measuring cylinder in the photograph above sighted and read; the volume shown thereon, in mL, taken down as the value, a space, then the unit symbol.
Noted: 435 mL
